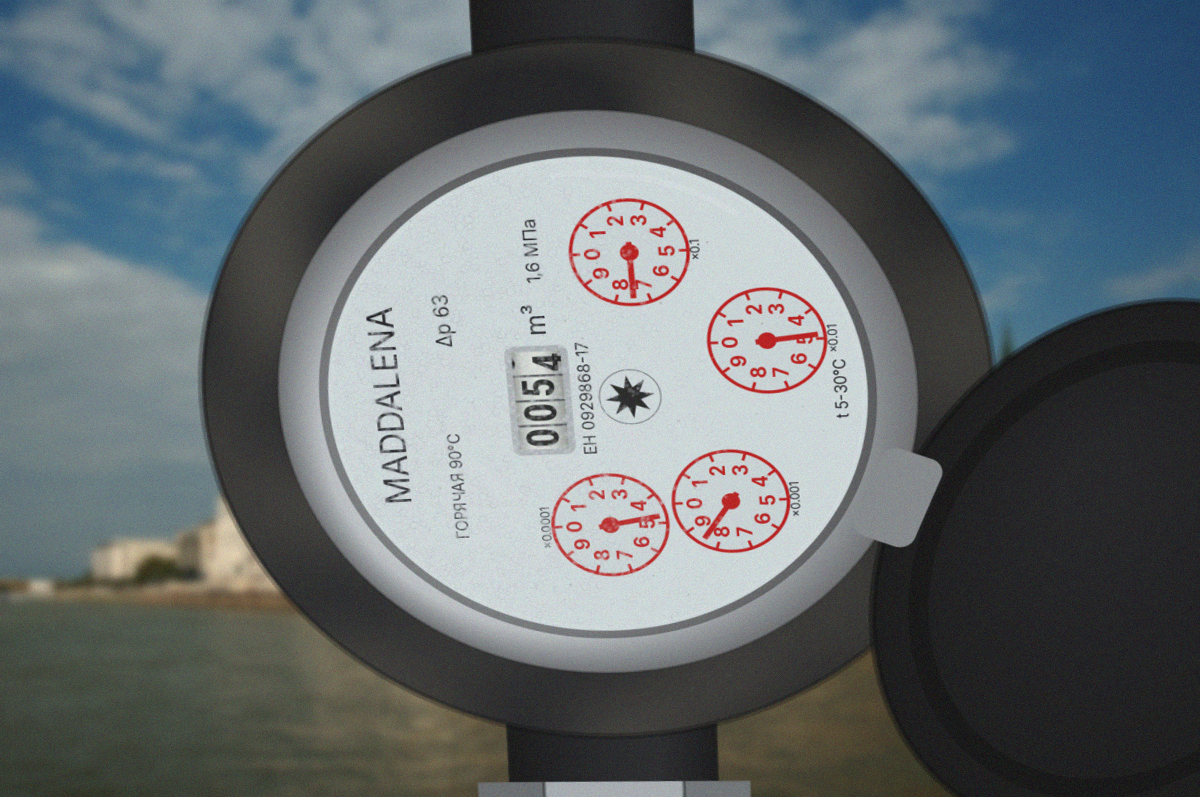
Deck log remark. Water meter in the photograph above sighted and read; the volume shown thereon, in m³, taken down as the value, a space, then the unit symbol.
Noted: 53.7484 m³
